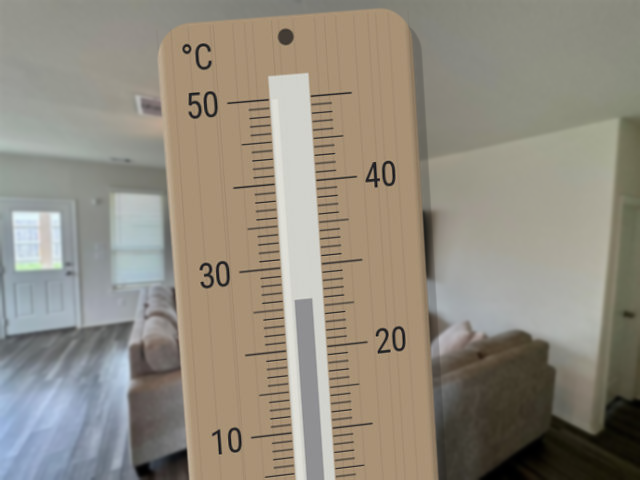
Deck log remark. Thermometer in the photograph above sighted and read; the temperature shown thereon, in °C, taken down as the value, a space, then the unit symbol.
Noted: 26 °C
